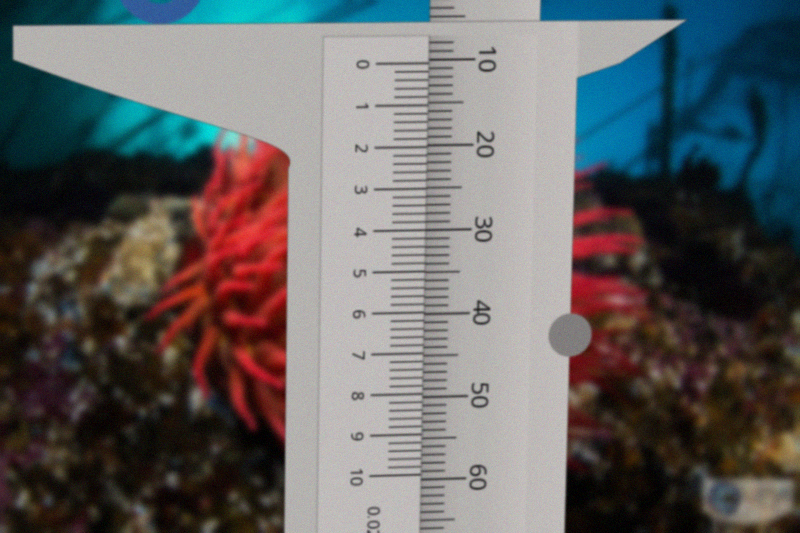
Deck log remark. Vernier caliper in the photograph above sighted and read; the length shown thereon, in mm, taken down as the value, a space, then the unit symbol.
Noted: 10.4 mm
